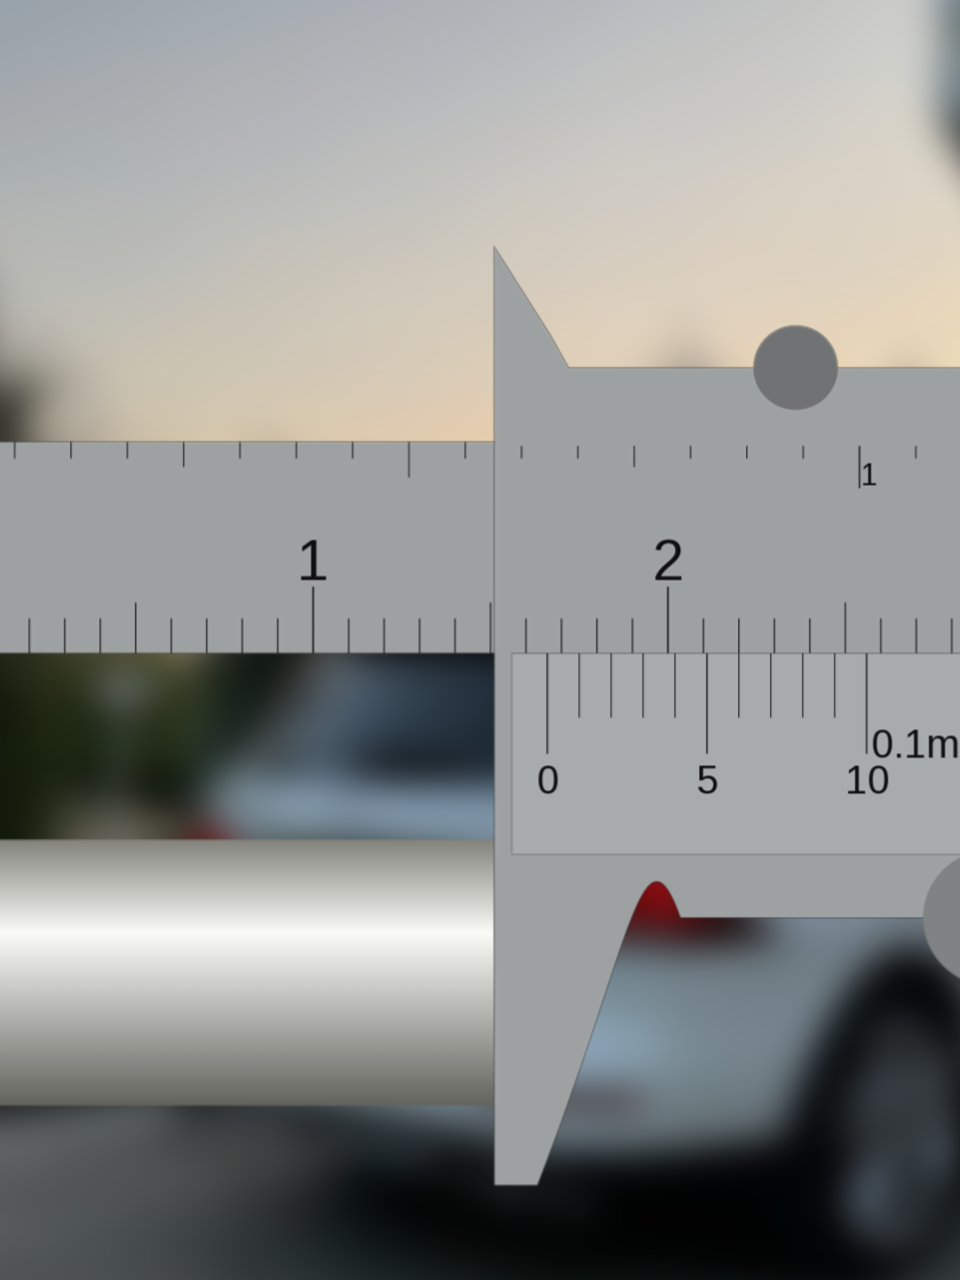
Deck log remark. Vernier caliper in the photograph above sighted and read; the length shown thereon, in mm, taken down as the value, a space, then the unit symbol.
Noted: 16.6 mm
